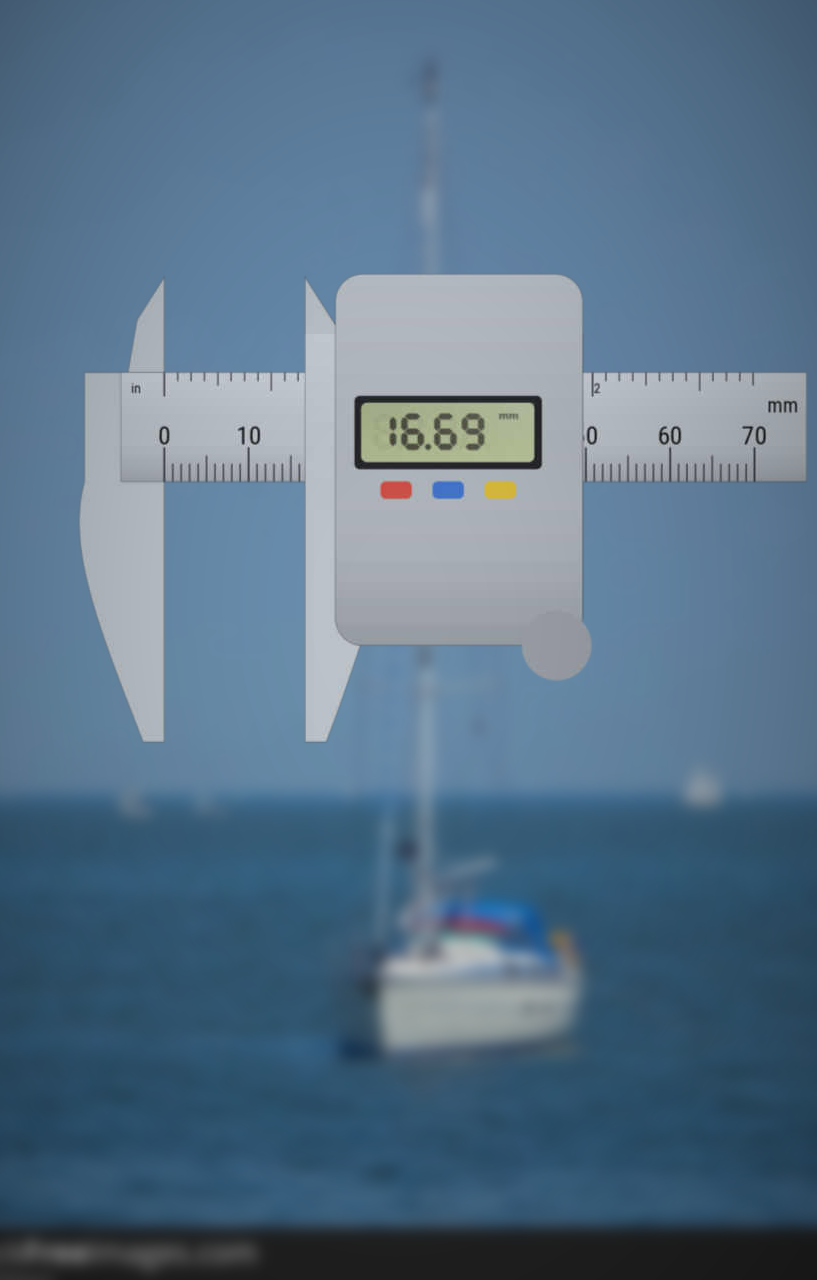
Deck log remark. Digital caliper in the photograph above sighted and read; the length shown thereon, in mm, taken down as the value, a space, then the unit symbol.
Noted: 16.69 mm
